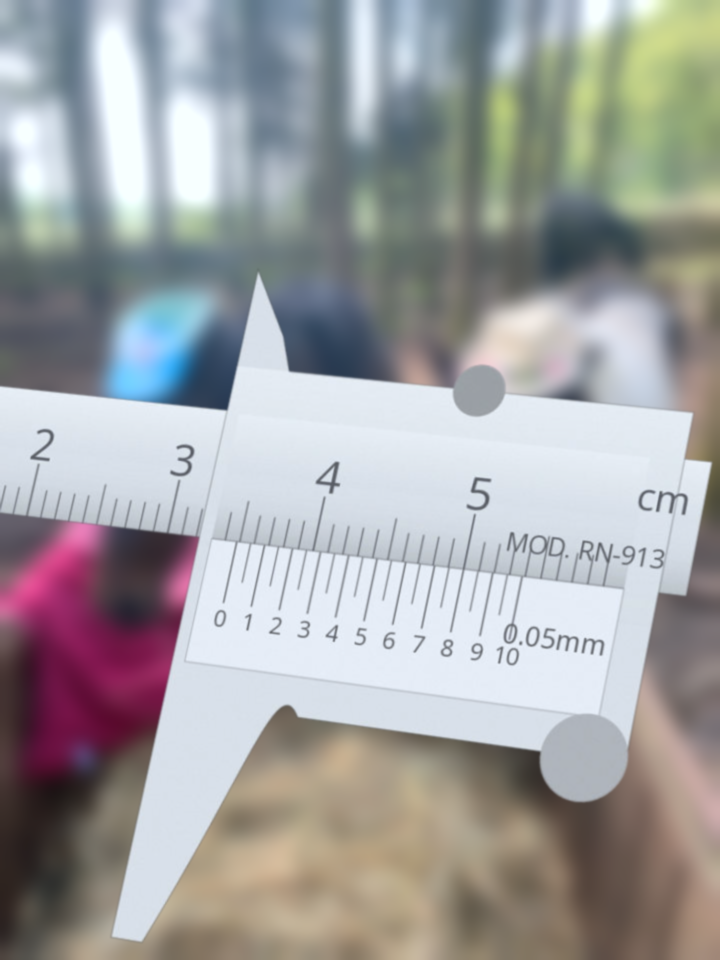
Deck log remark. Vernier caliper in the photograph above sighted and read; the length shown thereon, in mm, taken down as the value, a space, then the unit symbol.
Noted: 34.8 mm
